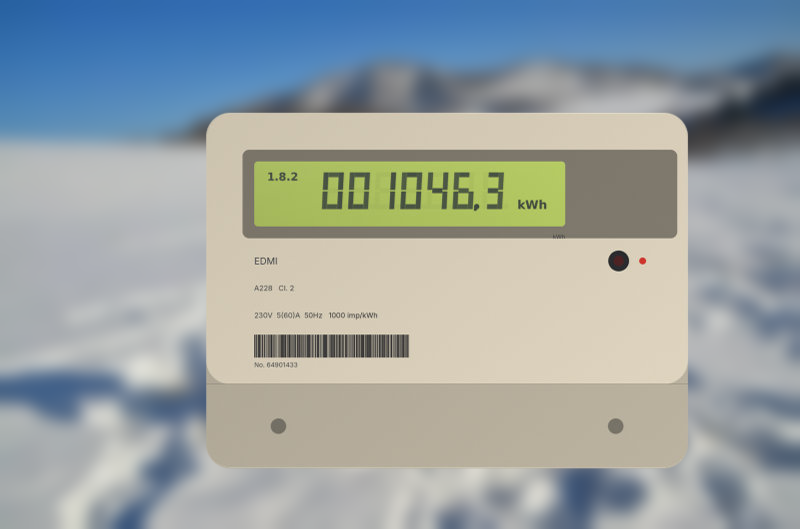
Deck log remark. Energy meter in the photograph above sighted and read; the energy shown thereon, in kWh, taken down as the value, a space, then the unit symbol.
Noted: 1046.3 kWh
